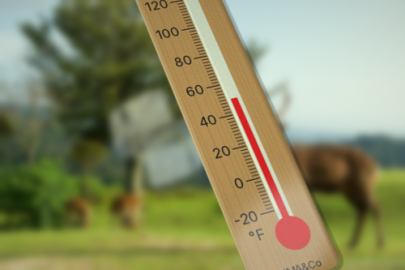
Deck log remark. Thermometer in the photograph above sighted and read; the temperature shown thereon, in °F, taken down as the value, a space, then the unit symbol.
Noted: 50 °F
